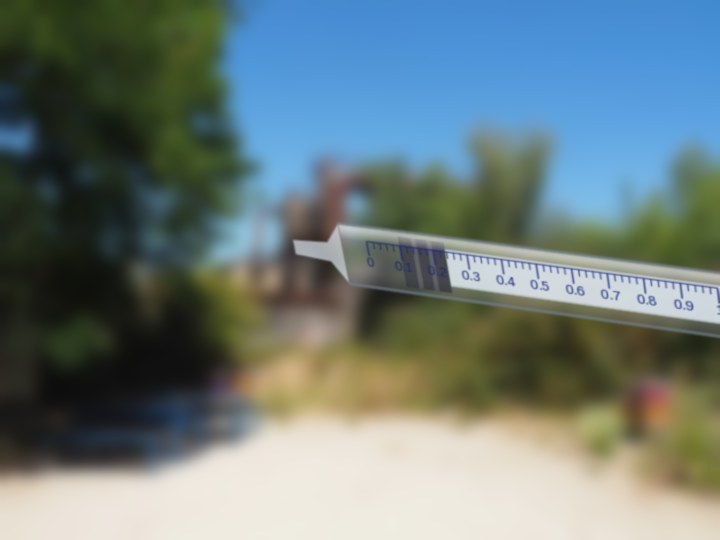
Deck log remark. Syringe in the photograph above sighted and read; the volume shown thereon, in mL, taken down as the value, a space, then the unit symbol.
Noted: 0.1 mL
